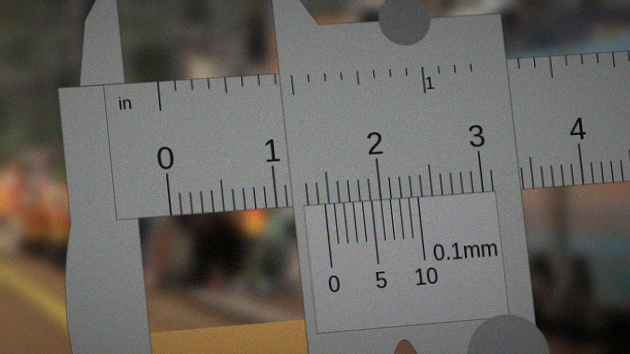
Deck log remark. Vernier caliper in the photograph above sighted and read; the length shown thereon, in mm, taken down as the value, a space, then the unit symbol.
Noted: 14.6 mm
